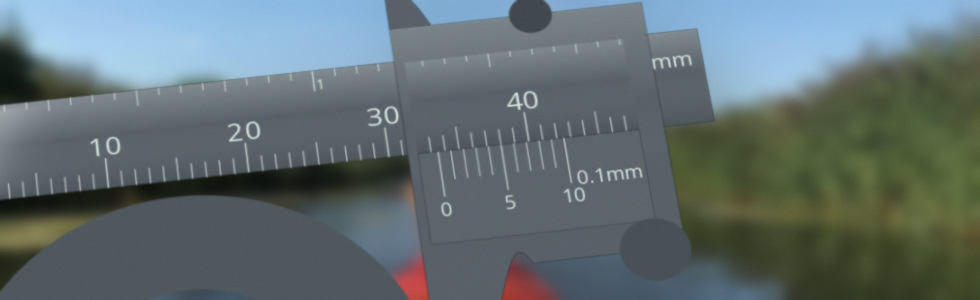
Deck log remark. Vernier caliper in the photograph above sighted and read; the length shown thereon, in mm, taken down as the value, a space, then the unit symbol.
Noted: 33.5 mm
